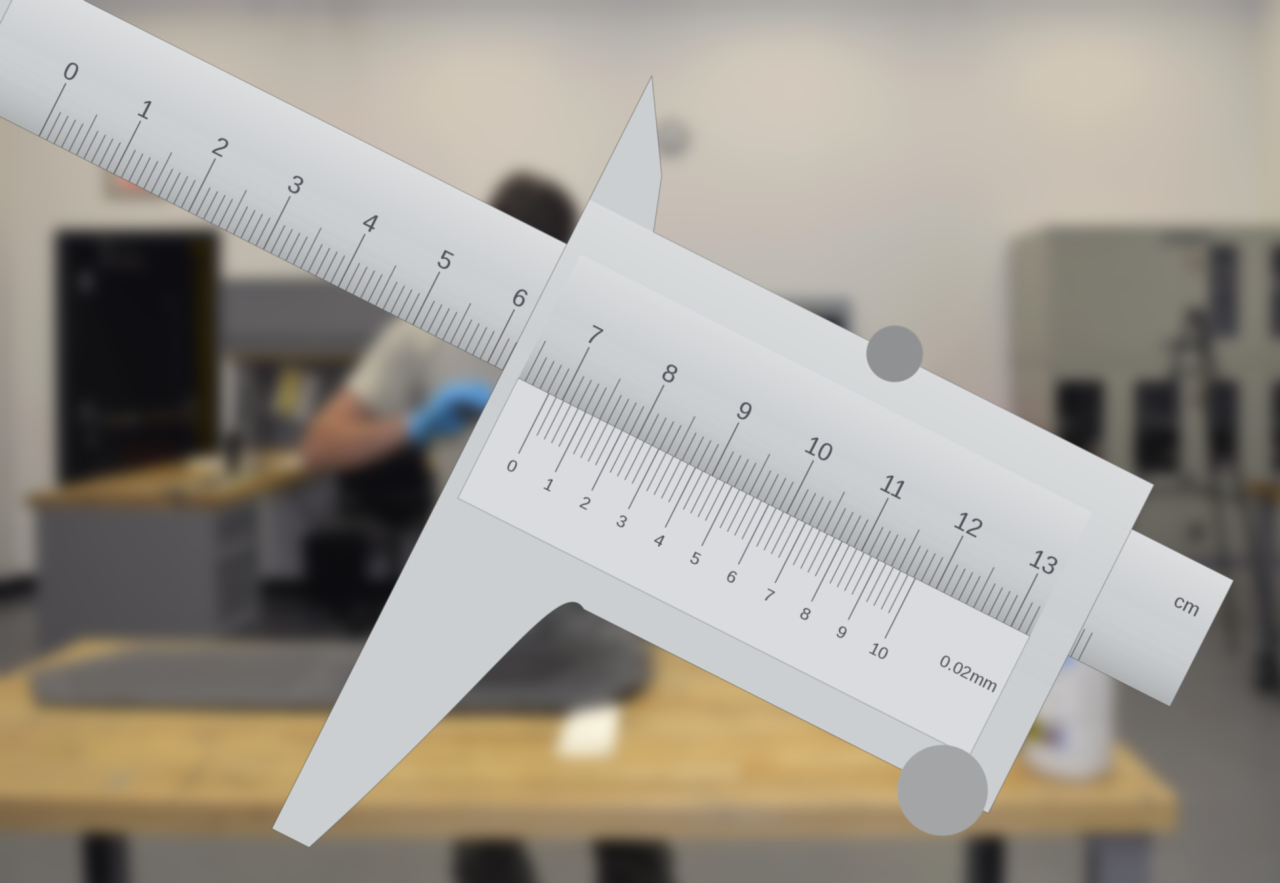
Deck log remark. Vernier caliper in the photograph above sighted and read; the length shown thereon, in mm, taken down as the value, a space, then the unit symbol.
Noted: 68.2 mm
